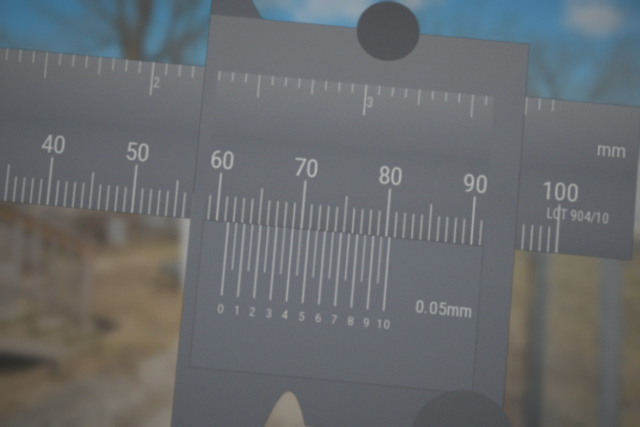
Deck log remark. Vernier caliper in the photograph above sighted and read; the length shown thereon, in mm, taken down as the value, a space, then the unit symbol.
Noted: 61.4 mm
